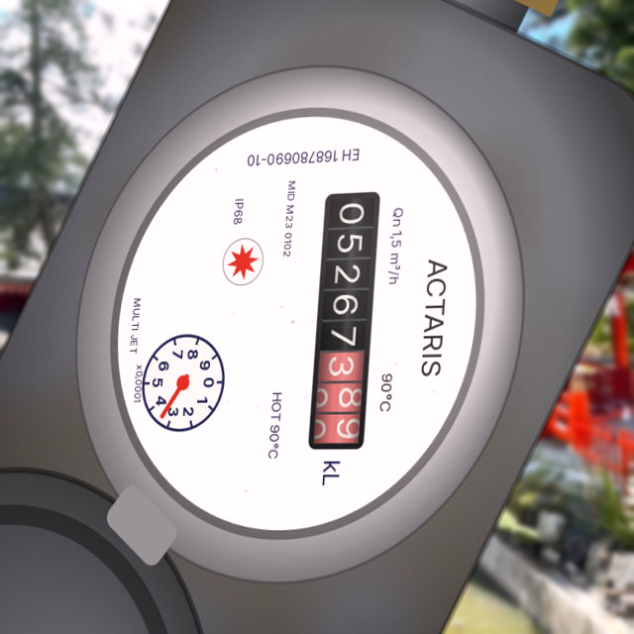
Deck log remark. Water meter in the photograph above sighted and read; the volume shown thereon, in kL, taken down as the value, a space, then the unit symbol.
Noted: 5267.3893 kL
